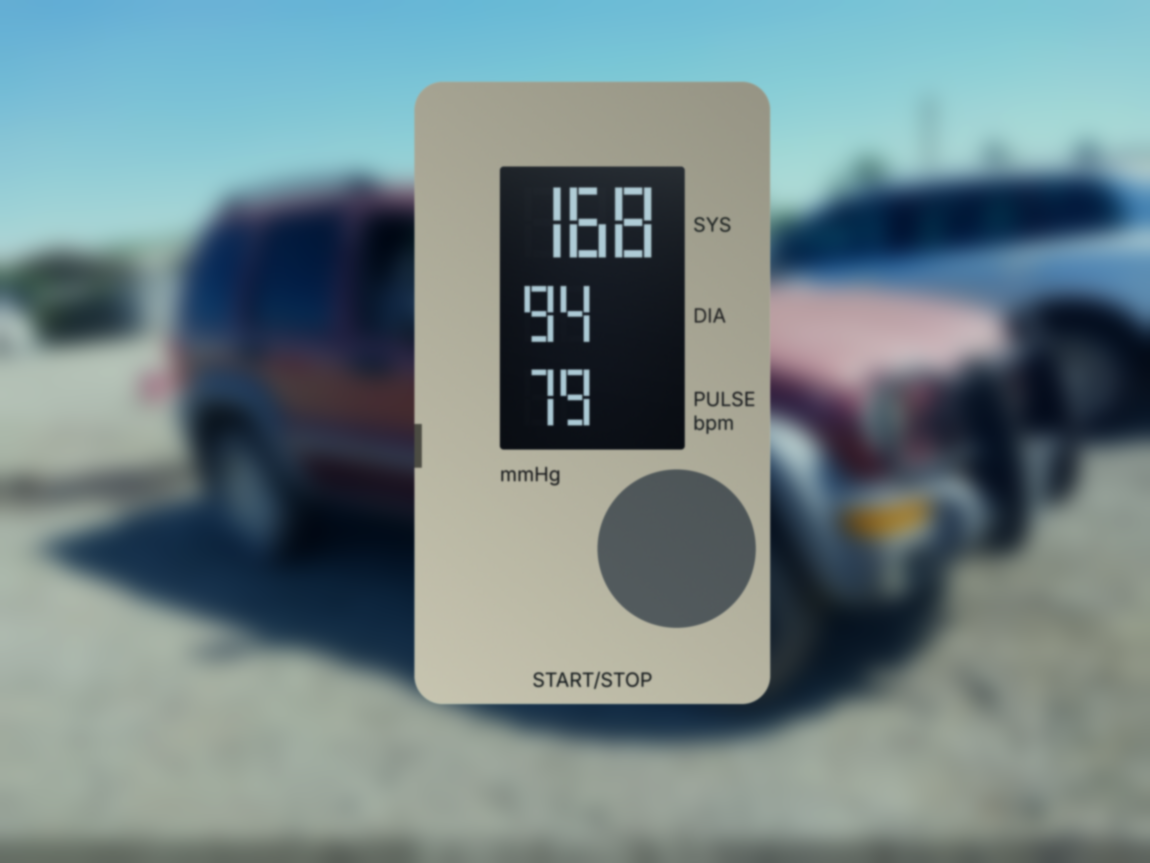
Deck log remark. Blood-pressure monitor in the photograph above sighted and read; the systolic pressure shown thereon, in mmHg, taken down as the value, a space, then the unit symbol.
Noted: 168 mmHg
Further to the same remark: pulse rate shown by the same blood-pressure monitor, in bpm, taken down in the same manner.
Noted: 79 bpm
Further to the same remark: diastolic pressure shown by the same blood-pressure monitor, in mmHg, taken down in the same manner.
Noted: 94 mmHg
